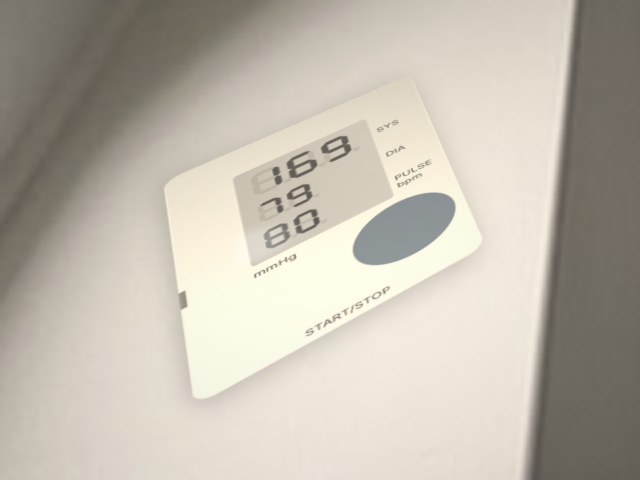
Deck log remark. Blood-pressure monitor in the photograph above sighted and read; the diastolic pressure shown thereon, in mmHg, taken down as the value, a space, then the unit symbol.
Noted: 79 mmHg
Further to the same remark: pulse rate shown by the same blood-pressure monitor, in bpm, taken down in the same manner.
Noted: 80 bpm
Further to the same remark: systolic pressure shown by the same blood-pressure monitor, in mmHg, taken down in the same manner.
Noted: 169 mmHg
